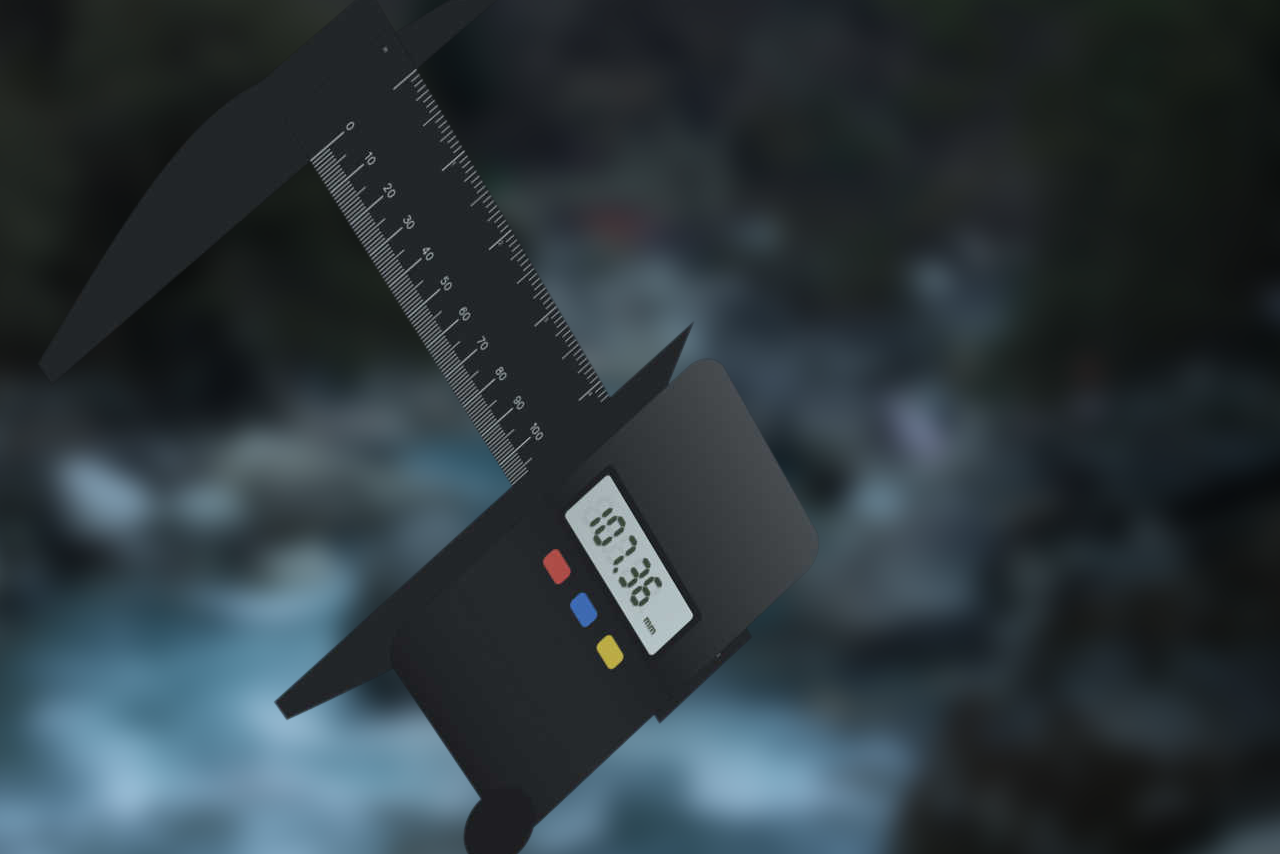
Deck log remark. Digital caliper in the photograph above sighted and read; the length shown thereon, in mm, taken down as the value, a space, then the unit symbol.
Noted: 107.36 mm
